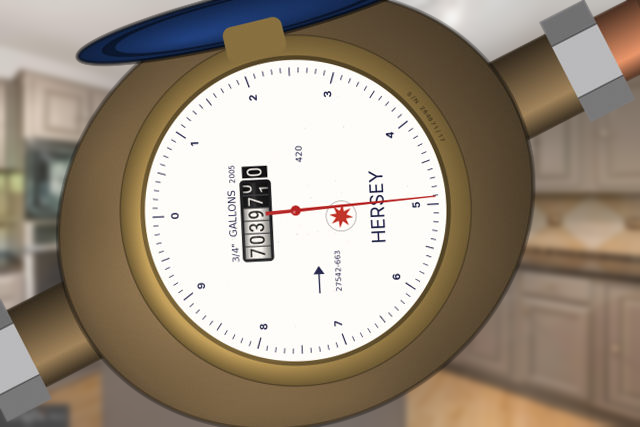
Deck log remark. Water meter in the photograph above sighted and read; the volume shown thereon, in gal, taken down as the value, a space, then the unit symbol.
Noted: 7039704.9 gal
